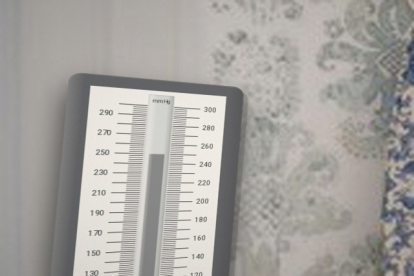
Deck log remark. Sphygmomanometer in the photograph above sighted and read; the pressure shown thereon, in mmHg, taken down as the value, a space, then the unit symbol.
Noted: 250 mmHg
